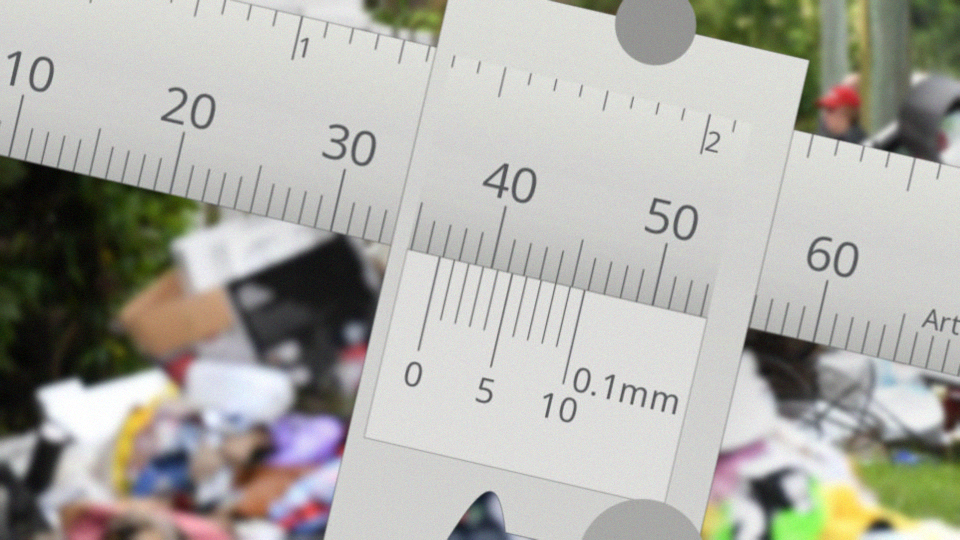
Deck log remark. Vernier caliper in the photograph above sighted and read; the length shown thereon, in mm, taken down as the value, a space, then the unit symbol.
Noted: 36.8 mm
